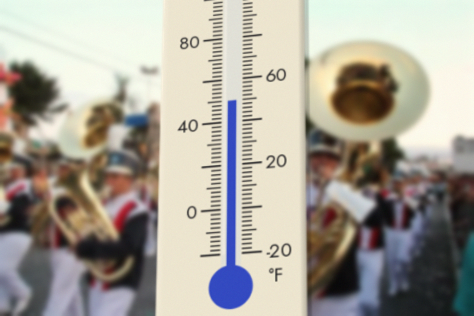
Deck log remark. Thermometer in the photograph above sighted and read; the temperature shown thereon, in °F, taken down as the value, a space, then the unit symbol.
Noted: 50 °F
